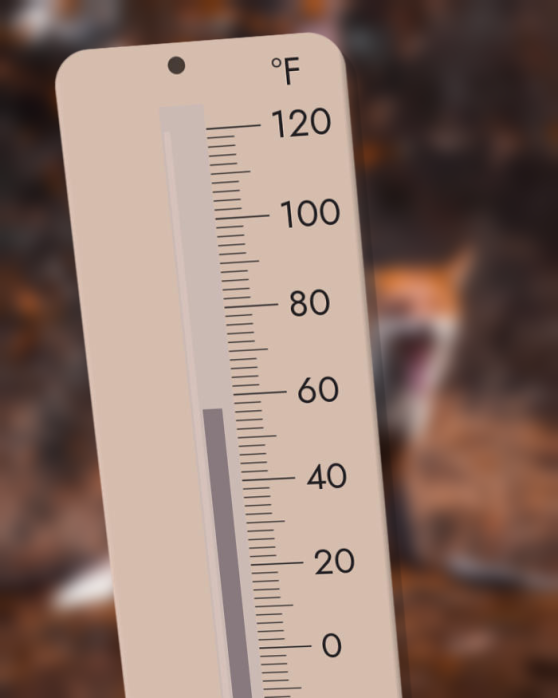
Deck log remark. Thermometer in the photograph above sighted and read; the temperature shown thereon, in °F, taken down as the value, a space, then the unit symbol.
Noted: 57 °F
